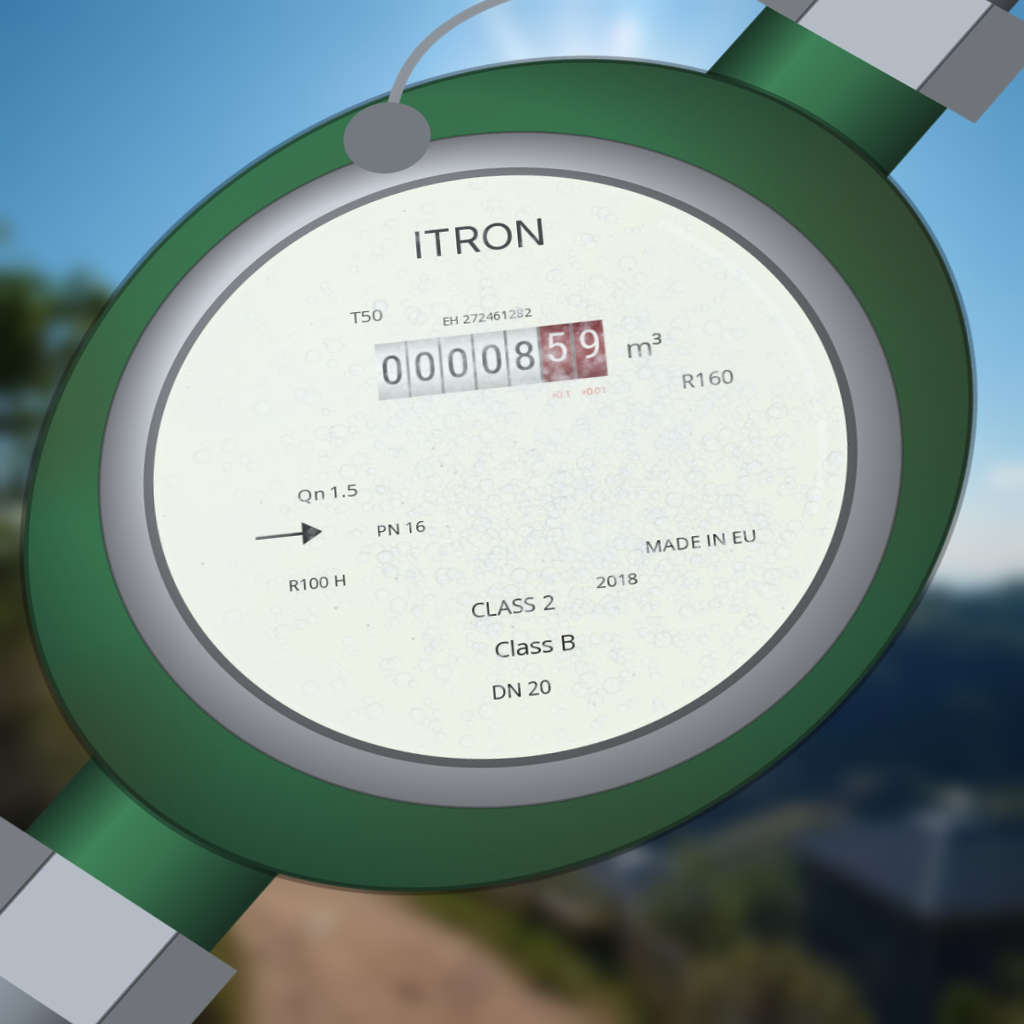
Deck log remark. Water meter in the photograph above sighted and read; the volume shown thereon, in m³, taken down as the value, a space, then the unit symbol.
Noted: 8.59 m³
